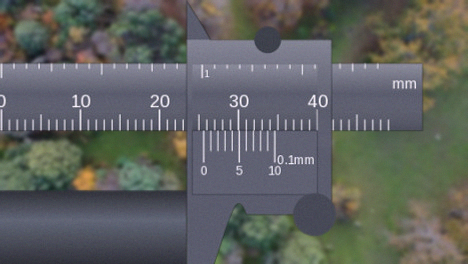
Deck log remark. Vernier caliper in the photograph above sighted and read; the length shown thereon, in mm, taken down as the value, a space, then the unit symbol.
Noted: 25.6 mm
